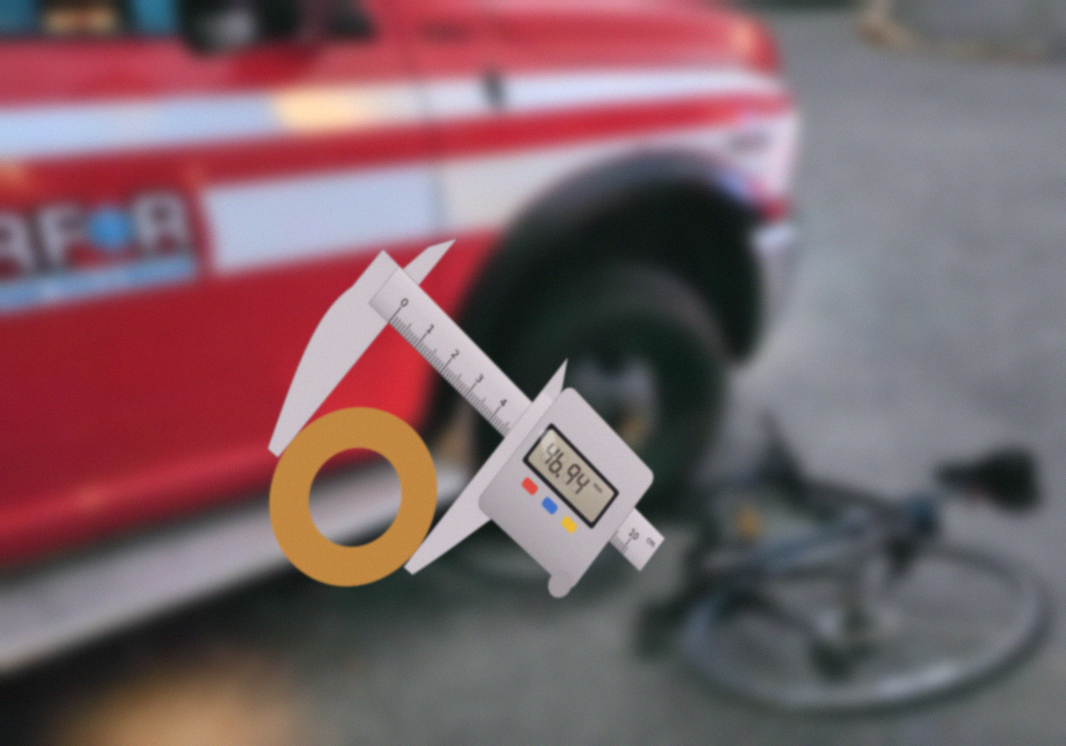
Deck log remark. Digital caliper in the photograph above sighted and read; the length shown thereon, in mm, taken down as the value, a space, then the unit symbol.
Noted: 46.94 mm
